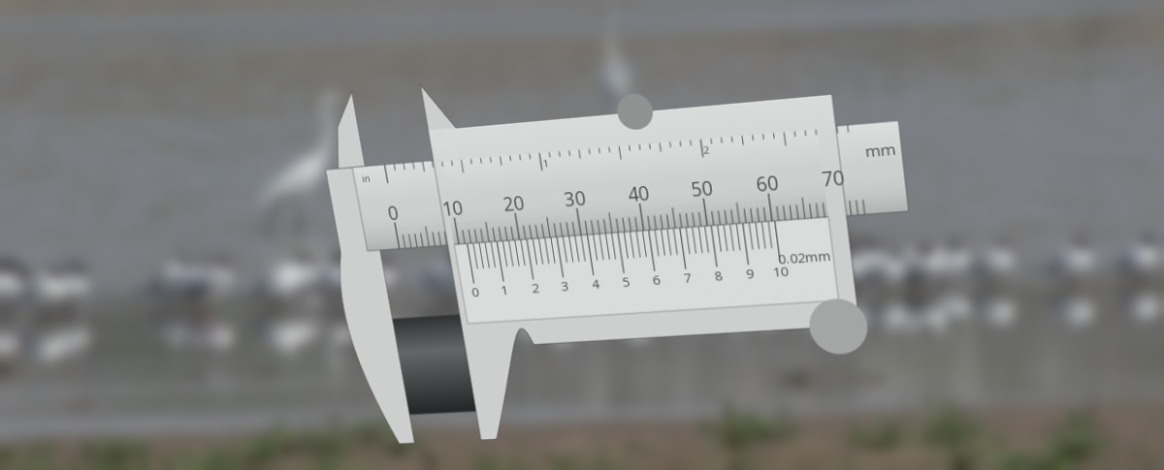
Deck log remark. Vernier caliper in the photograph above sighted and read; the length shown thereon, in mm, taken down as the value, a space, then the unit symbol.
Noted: 11.4 mm
